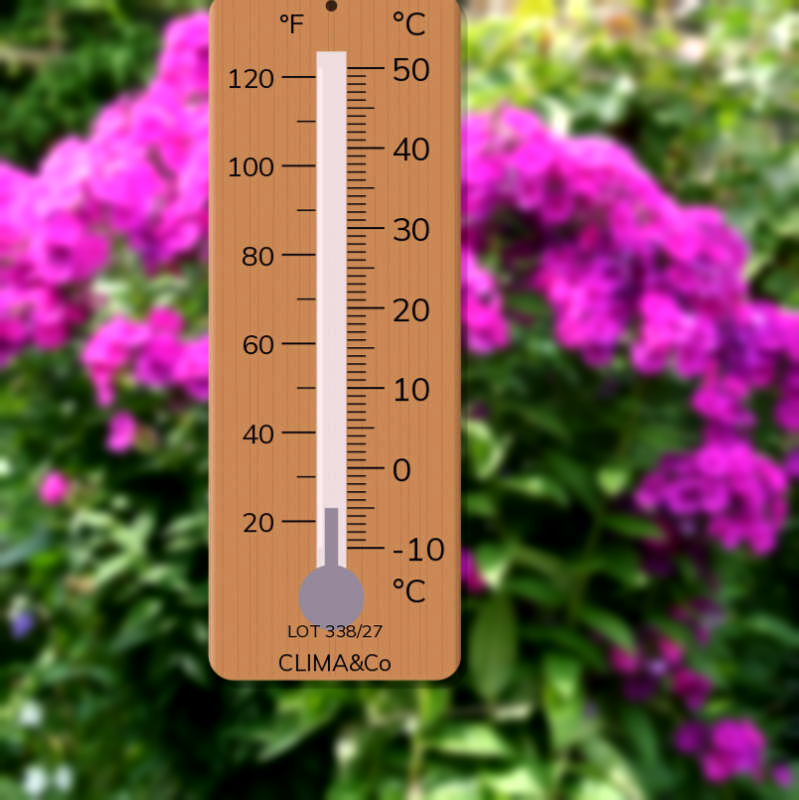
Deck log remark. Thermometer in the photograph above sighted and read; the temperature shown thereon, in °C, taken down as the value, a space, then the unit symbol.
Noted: -5 °C
